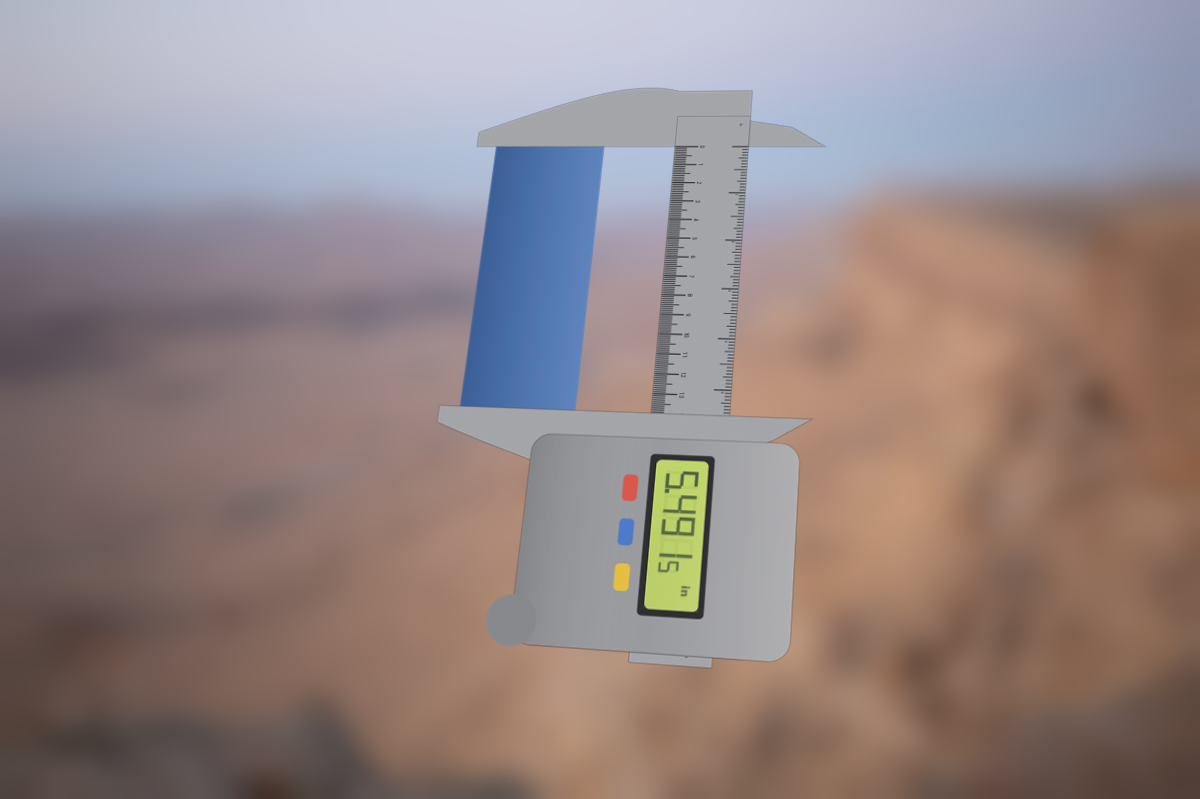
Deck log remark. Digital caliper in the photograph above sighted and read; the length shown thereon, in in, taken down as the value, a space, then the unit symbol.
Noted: 5.4915 in
